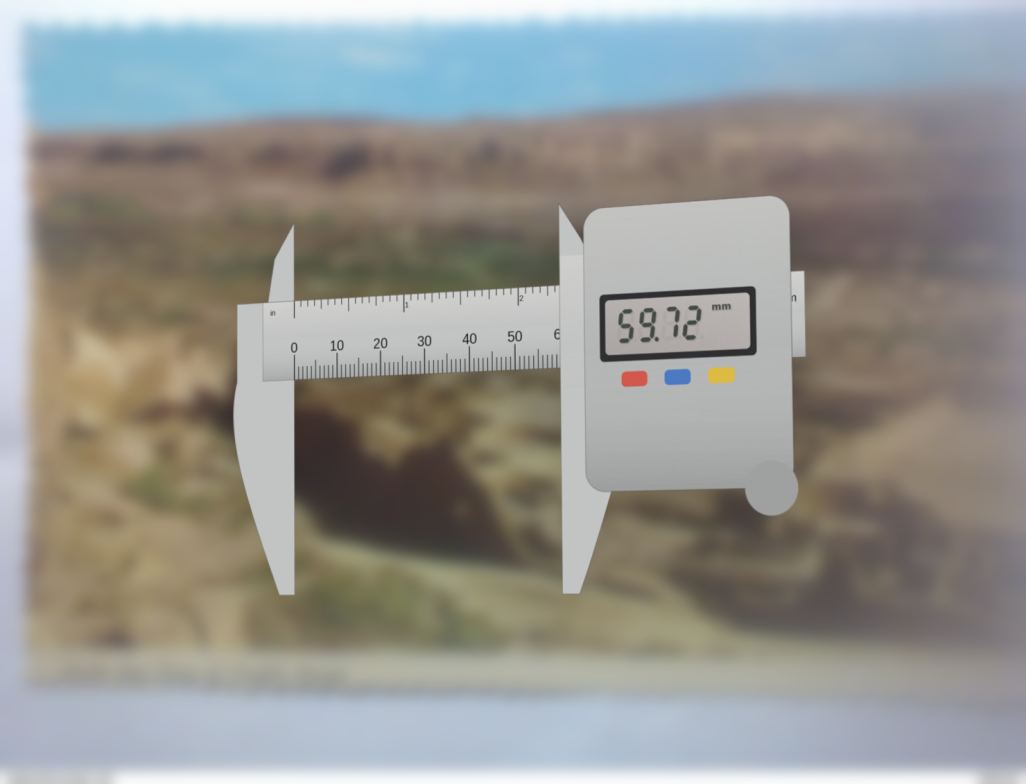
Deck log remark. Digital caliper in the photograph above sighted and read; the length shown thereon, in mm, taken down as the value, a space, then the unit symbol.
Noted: 59.72 mm
